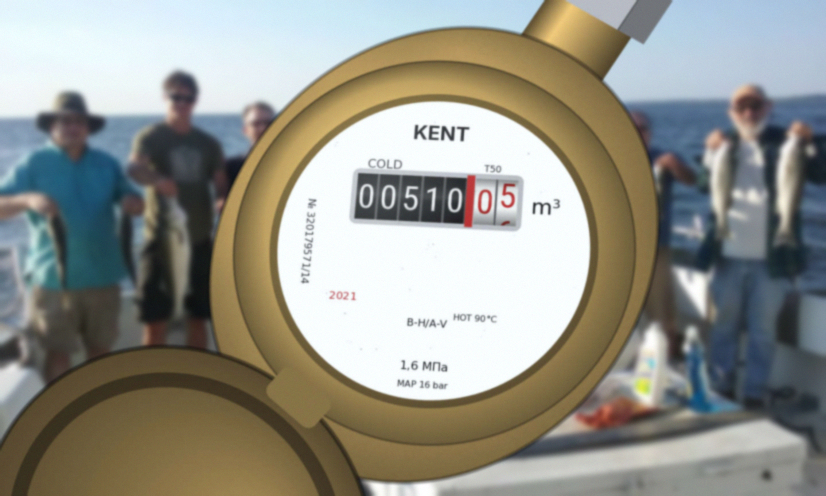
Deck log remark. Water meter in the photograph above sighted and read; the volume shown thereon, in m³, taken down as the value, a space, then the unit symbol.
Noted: 510.05 m³
